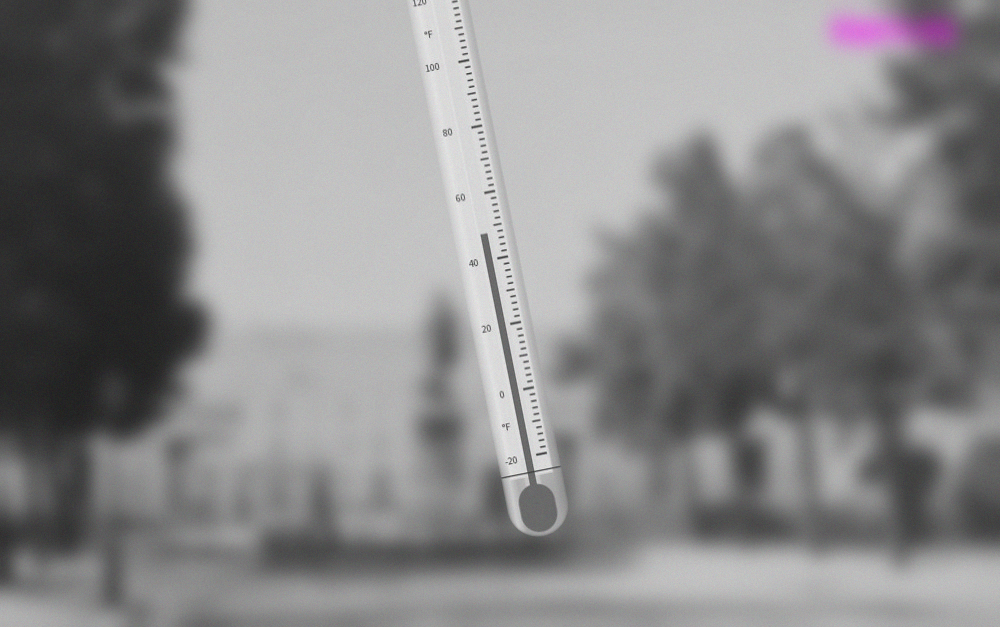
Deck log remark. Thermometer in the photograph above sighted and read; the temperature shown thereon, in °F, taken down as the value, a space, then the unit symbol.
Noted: 48 °F
